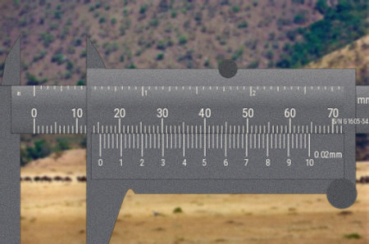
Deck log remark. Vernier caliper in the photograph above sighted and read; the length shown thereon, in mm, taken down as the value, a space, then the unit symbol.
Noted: 15.5 mm
